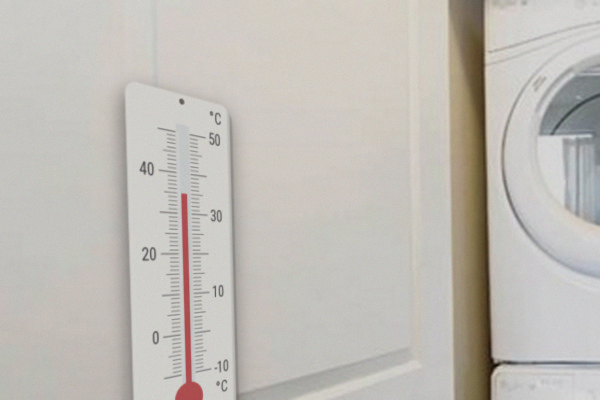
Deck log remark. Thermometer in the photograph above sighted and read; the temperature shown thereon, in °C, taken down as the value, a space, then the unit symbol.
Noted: 35 °C
